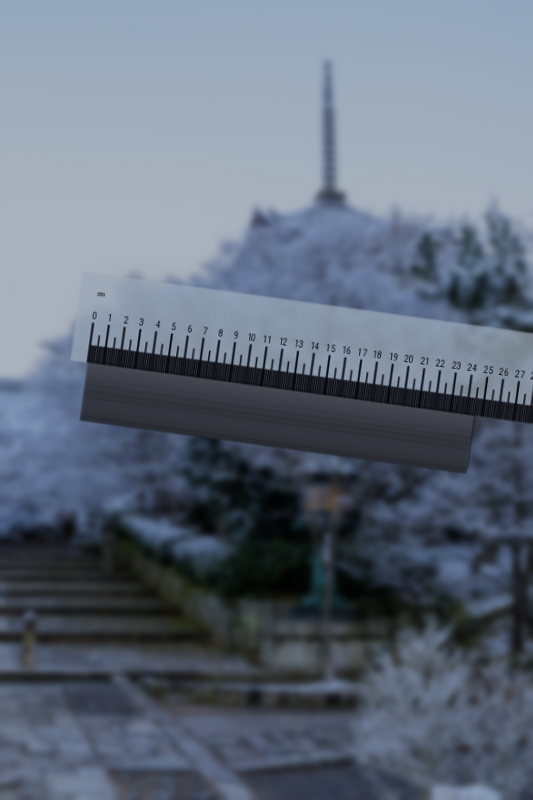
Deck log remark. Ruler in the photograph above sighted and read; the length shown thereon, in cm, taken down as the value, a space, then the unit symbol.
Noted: 24.5 cm
